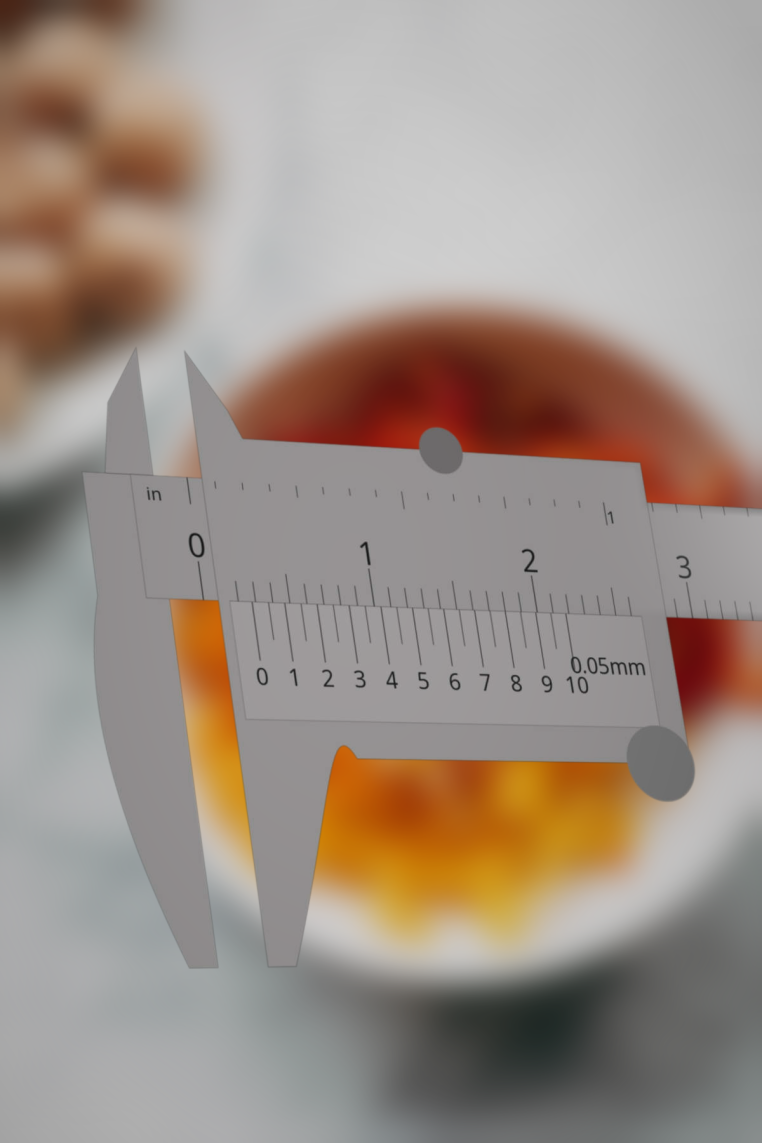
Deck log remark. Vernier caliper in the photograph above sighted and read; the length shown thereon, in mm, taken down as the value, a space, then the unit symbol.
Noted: 2.8 mm
